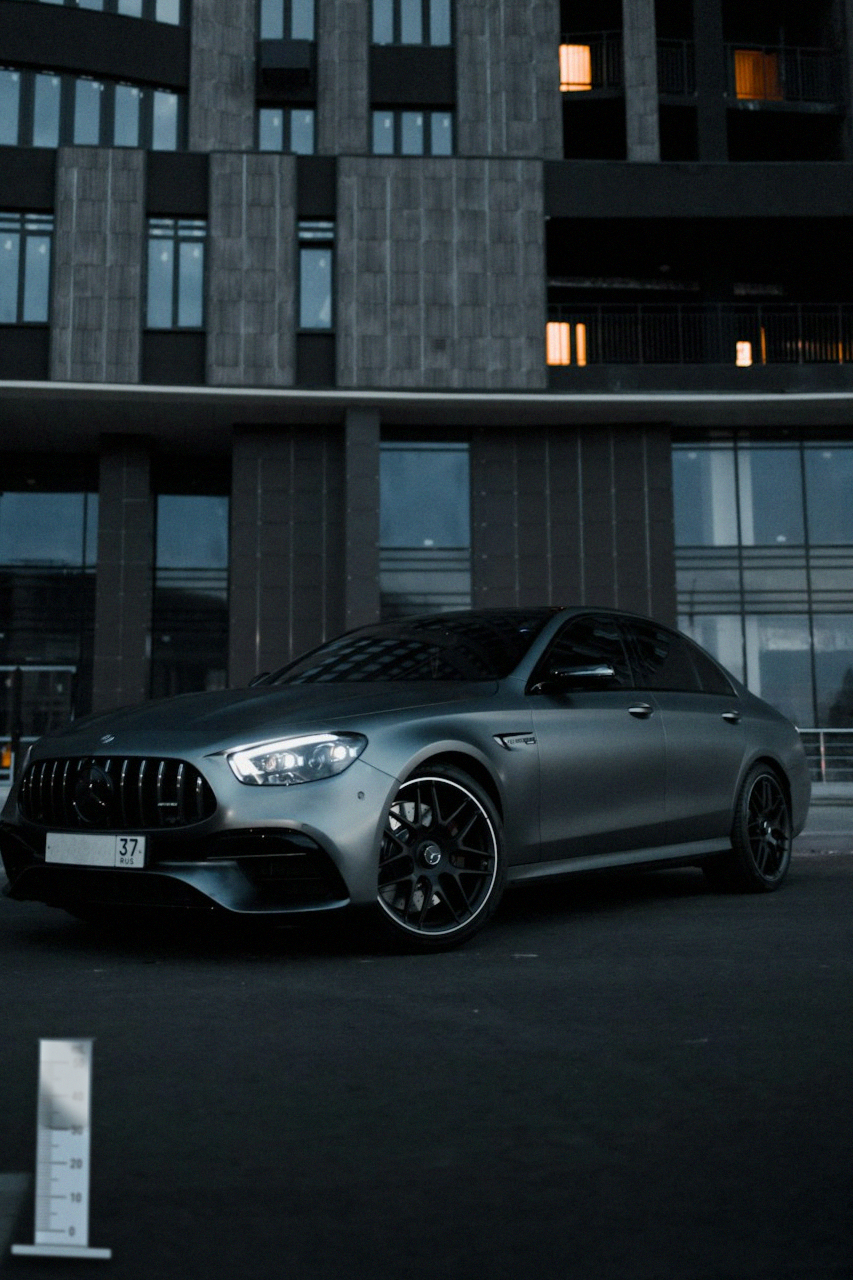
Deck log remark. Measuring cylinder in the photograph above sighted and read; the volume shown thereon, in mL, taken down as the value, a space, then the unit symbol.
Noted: 30 mL
